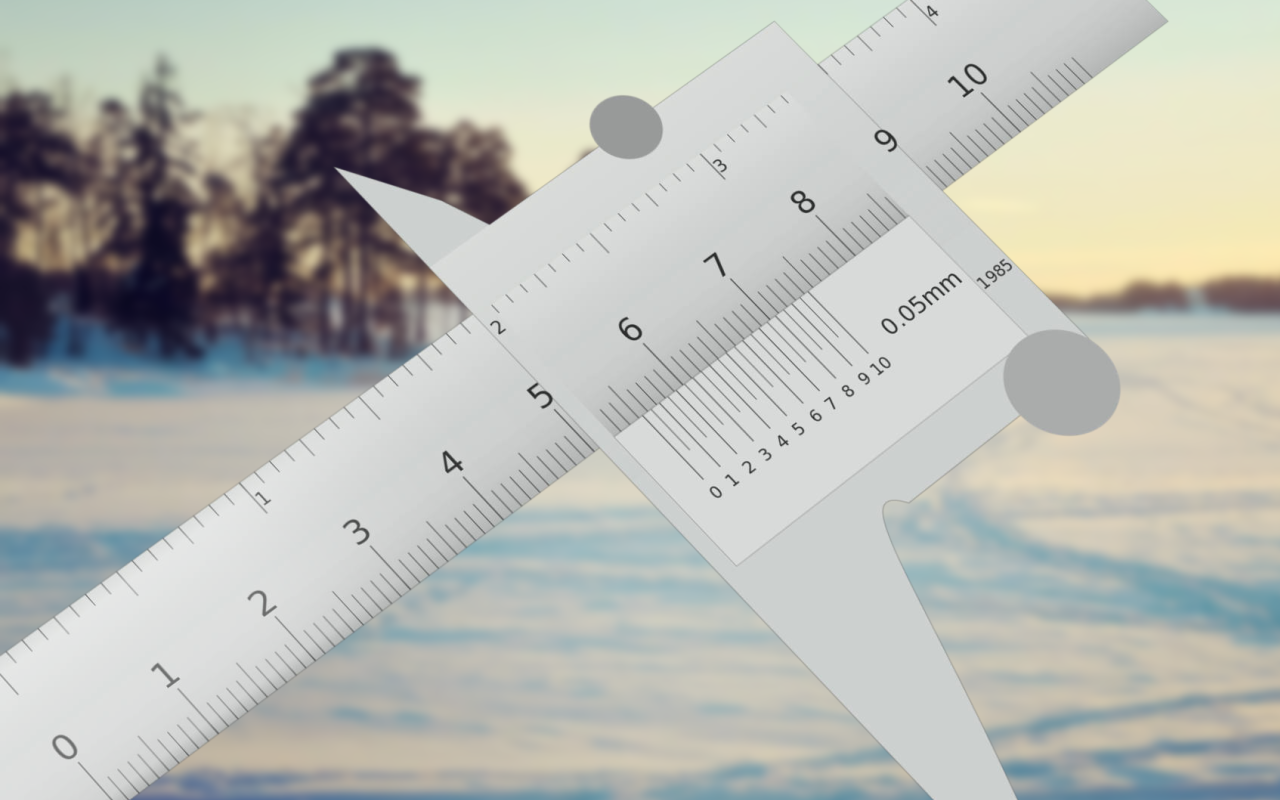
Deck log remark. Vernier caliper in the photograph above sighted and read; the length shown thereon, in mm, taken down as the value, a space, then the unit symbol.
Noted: 55.4 mm
